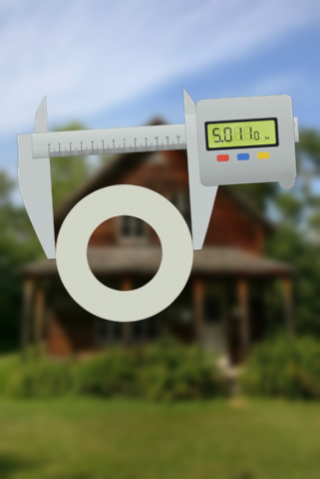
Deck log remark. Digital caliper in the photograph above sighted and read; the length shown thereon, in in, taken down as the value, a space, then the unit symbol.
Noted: 5.0110 in
